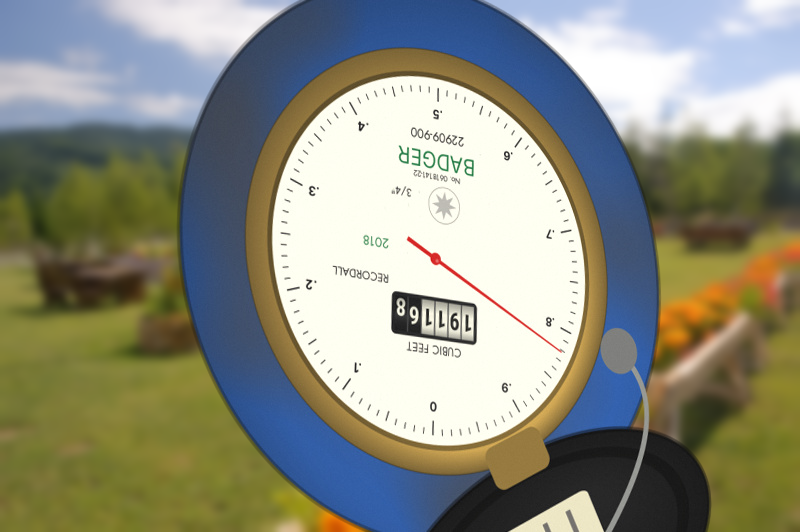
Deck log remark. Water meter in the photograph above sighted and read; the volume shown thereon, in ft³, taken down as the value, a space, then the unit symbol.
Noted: 191167.82 ft³
